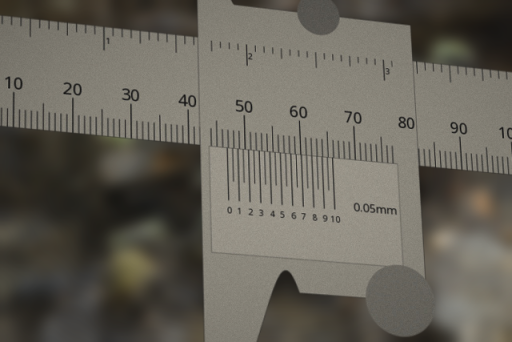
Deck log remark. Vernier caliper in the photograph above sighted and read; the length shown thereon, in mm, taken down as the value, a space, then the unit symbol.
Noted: 46.8 mm
